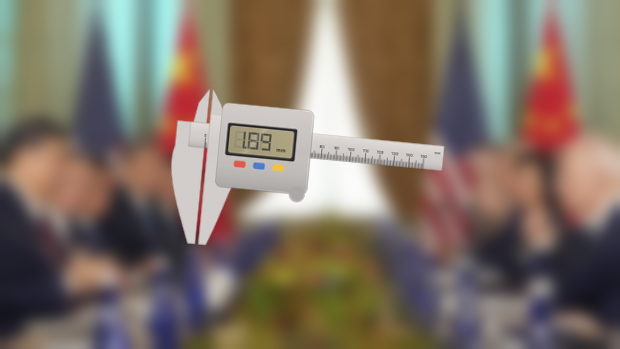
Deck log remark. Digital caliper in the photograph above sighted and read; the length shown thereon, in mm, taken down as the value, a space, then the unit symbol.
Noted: 1.89 mm
